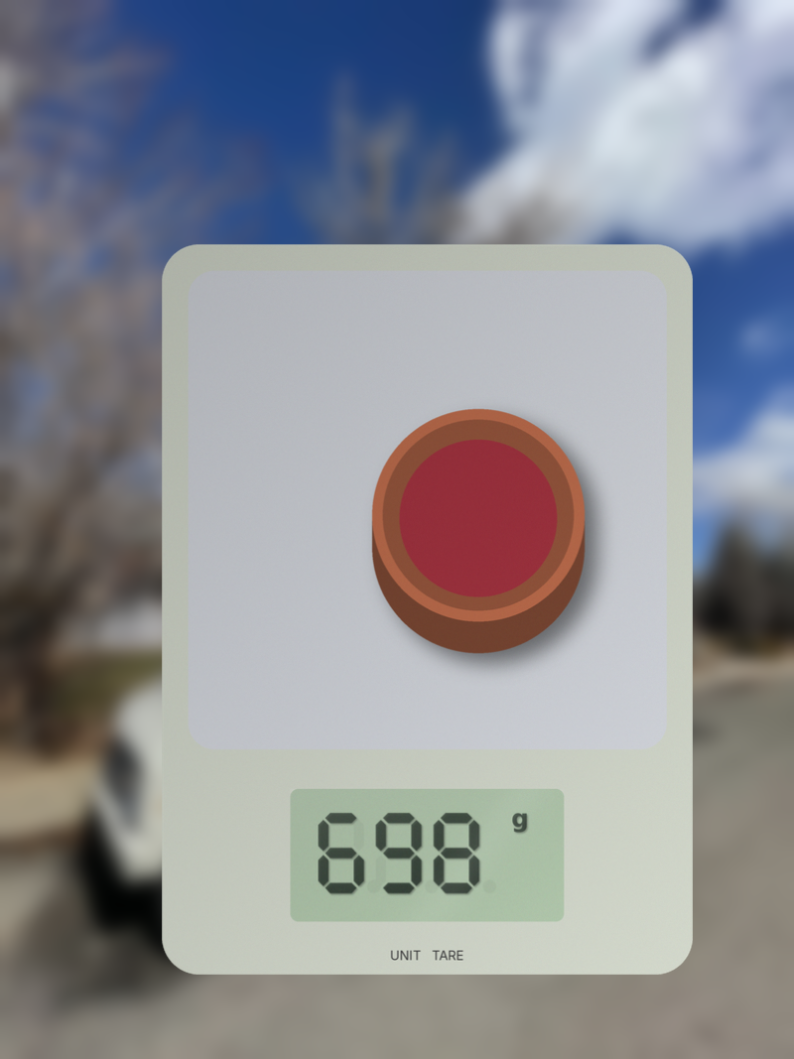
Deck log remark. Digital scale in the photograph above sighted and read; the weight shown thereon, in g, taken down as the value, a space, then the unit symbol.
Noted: 698 g
